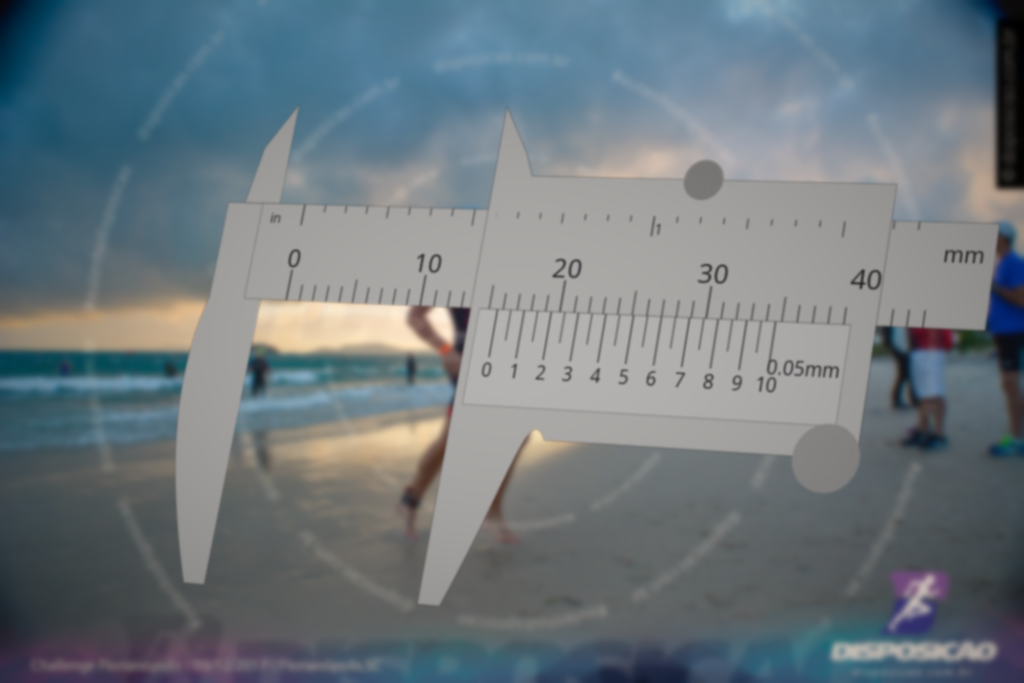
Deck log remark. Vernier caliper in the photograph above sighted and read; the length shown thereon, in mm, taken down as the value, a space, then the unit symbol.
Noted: 15.6 mm
